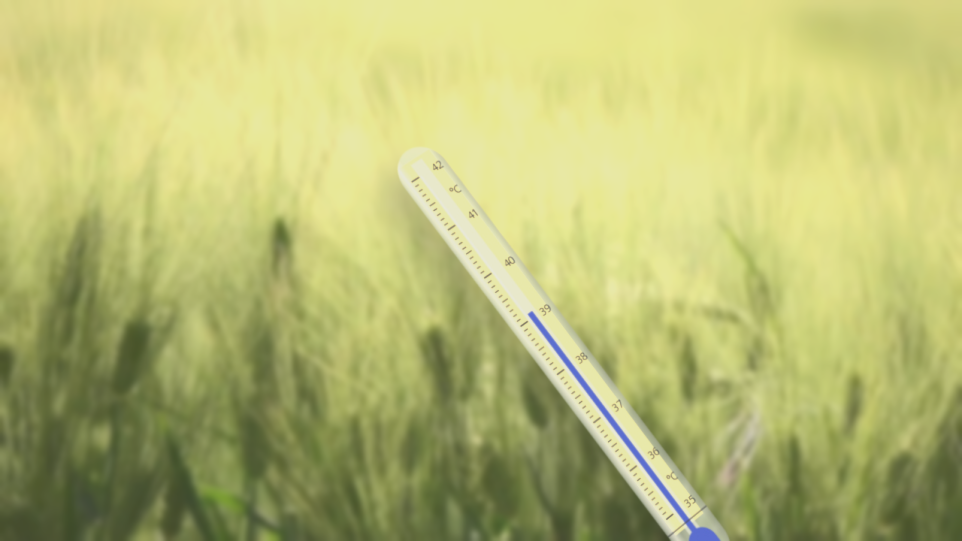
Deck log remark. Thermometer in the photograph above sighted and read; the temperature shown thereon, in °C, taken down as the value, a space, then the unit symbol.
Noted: 39.1 °C
